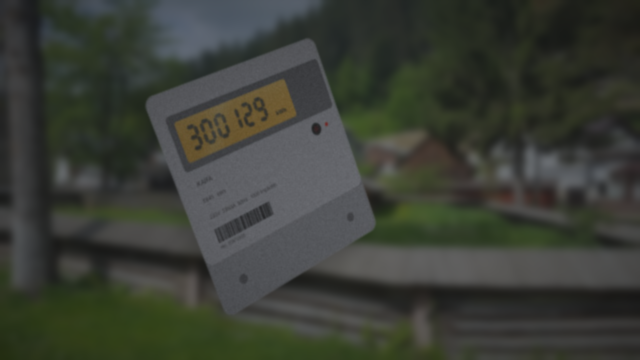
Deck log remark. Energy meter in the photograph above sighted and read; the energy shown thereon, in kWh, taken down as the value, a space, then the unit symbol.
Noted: 300129 kWh
